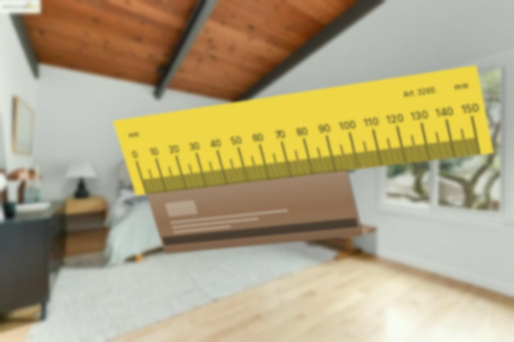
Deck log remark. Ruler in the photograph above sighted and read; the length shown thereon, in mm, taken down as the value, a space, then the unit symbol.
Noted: 95 mm
